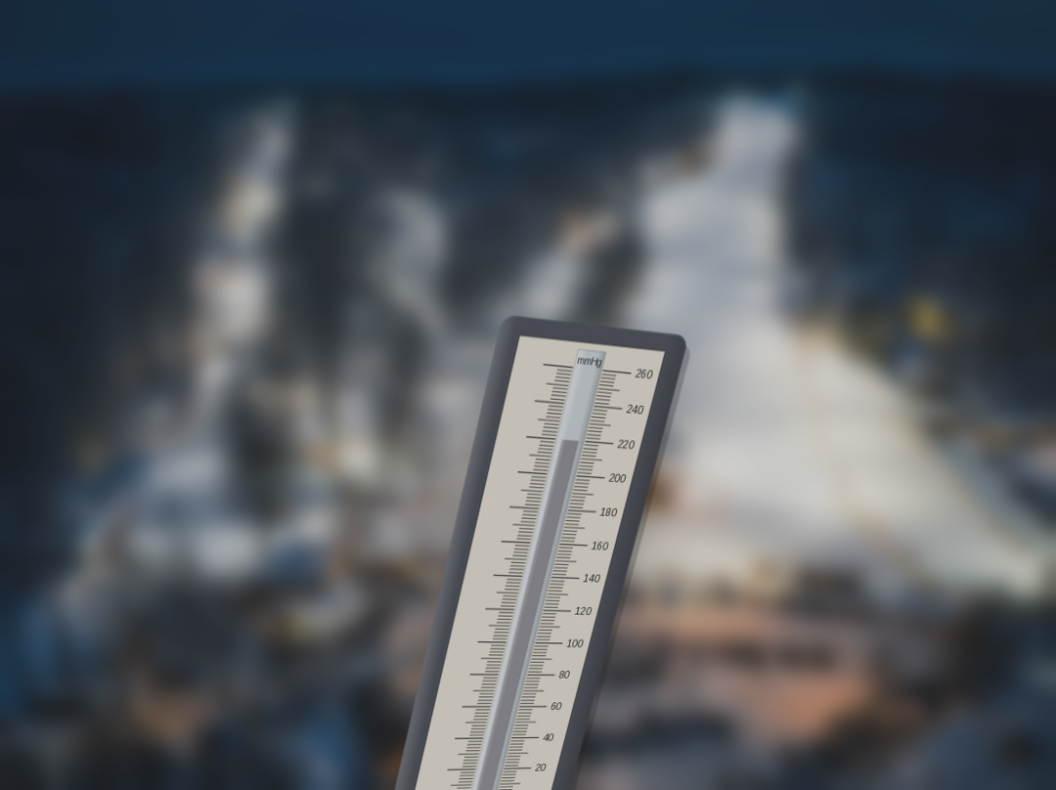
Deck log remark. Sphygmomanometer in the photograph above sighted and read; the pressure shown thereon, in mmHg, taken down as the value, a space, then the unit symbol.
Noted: 220 mmHg
